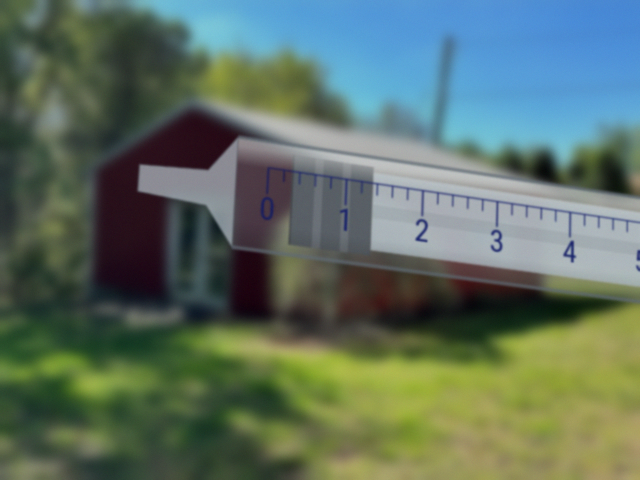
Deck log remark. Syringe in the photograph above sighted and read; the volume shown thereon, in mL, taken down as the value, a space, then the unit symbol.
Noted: 0.3 mL
